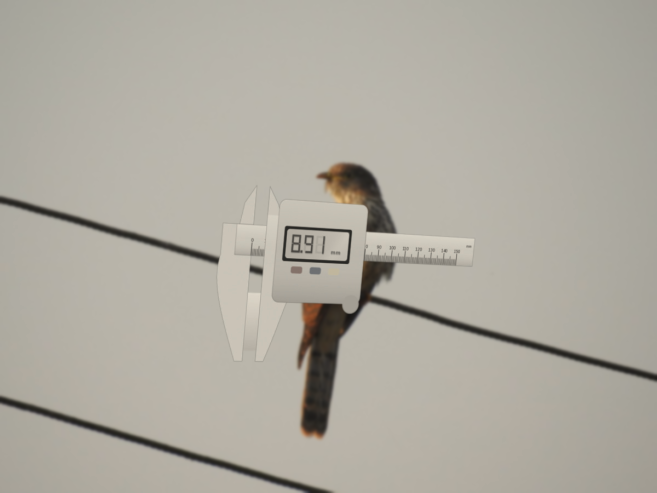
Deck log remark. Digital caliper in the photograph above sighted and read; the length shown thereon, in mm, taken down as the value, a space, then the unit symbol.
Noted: 8.91 mm
